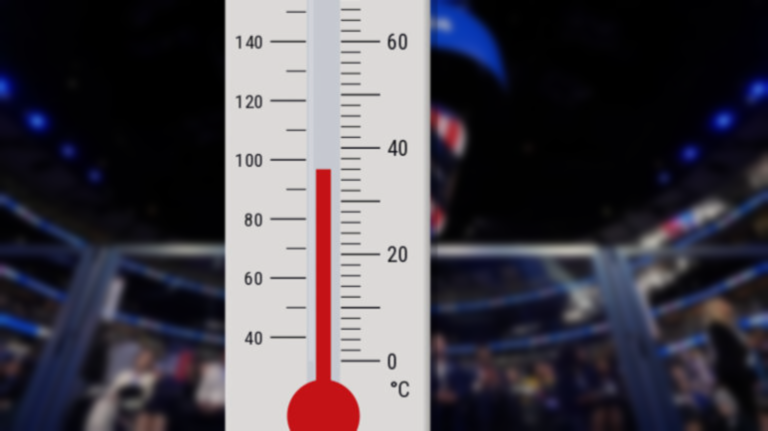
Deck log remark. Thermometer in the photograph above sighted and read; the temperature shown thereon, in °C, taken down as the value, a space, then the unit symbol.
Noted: 36 °C
